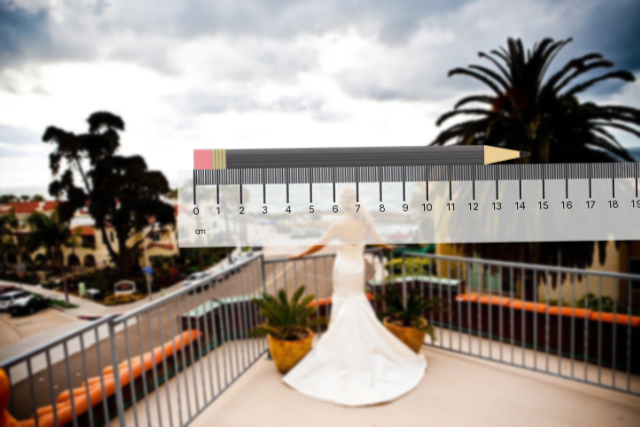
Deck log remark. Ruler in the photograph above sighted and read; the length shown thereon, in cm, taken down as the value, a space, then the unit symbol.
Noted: 14.5 cm
